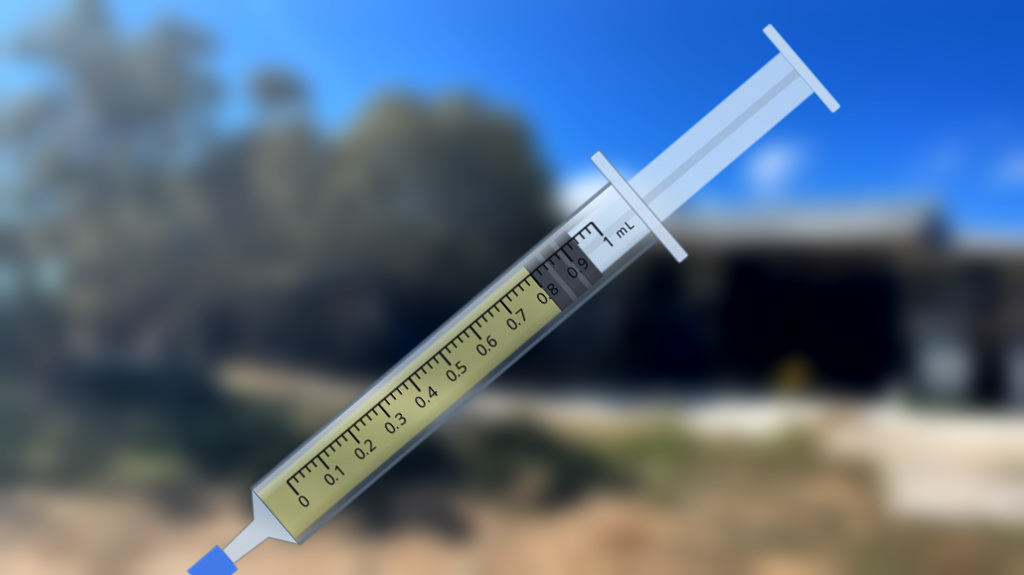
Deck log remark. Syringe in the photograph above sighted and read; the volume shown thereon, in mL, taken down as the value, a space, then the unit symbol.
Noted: 0.8 mL
